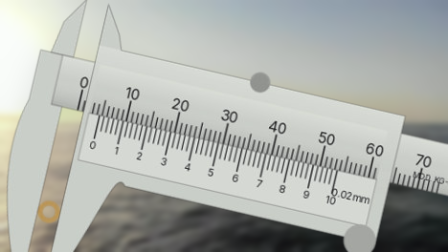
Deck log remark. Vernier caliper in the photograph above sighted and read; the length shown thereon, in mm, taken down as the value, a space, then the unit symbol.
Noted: 4.5 mm
